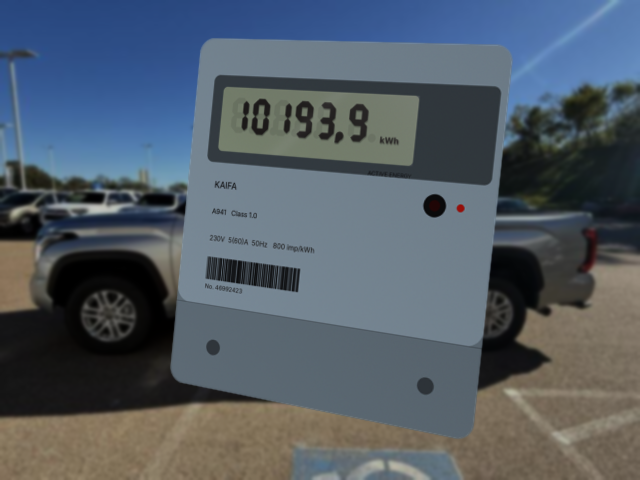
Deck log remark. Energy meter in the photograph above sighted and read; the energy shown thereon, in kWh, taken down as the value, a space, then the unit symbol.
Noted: 10193.9 kWh
